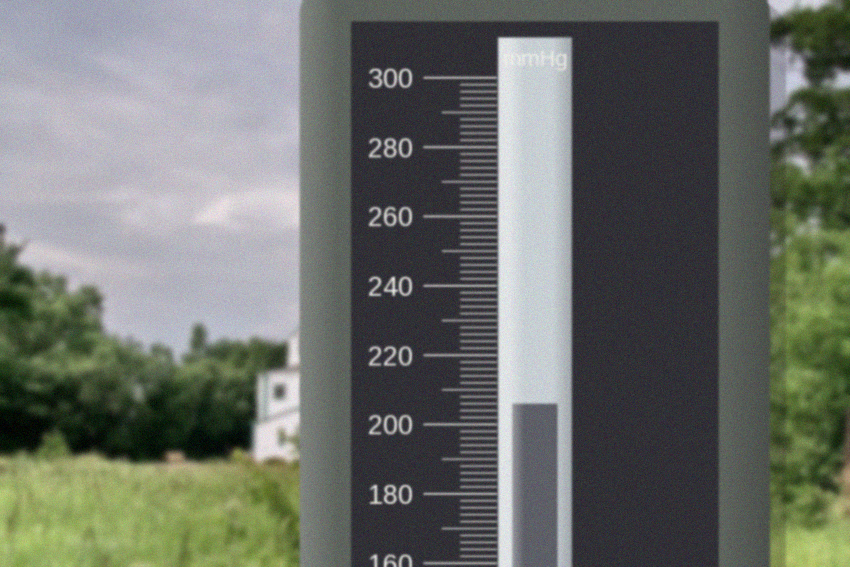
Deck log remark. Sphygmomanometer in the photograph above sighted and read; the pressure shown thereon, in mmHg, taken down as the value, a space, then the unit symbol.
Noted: 206 mmHg
